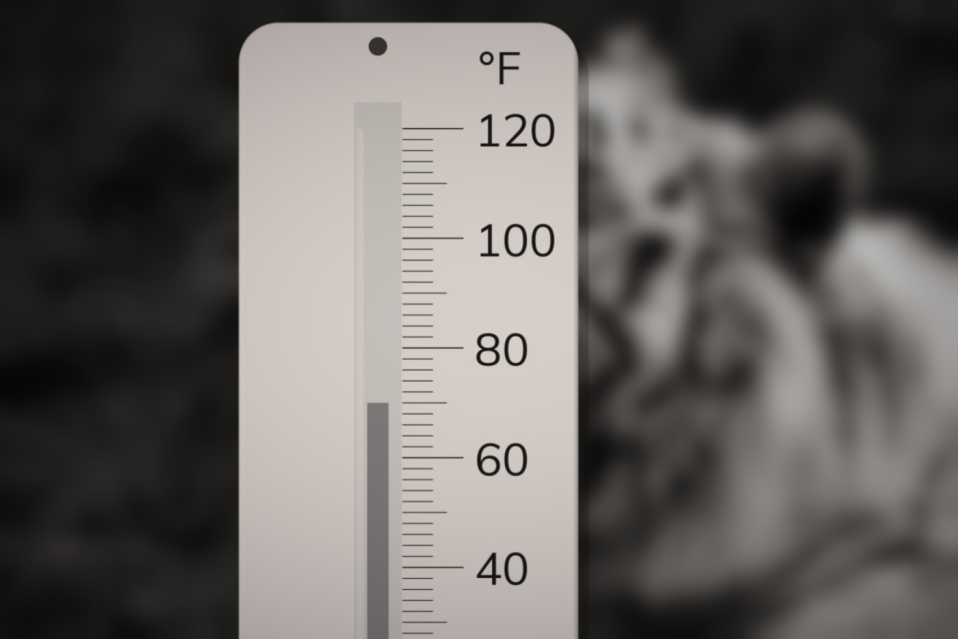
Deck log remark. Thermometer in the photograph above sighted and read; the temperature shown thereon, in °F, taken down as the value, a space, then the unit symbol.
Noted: 70 °F
